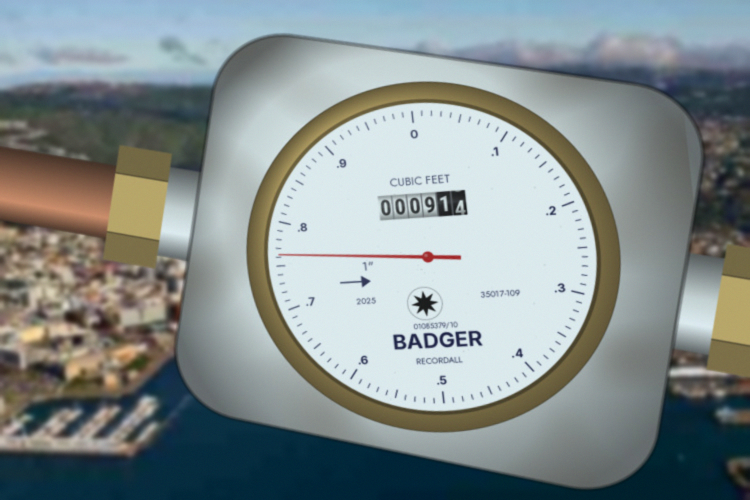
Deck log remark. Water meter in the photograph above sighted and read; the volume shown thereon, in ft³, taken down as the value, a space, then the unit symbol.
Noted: 913.76 ft³
